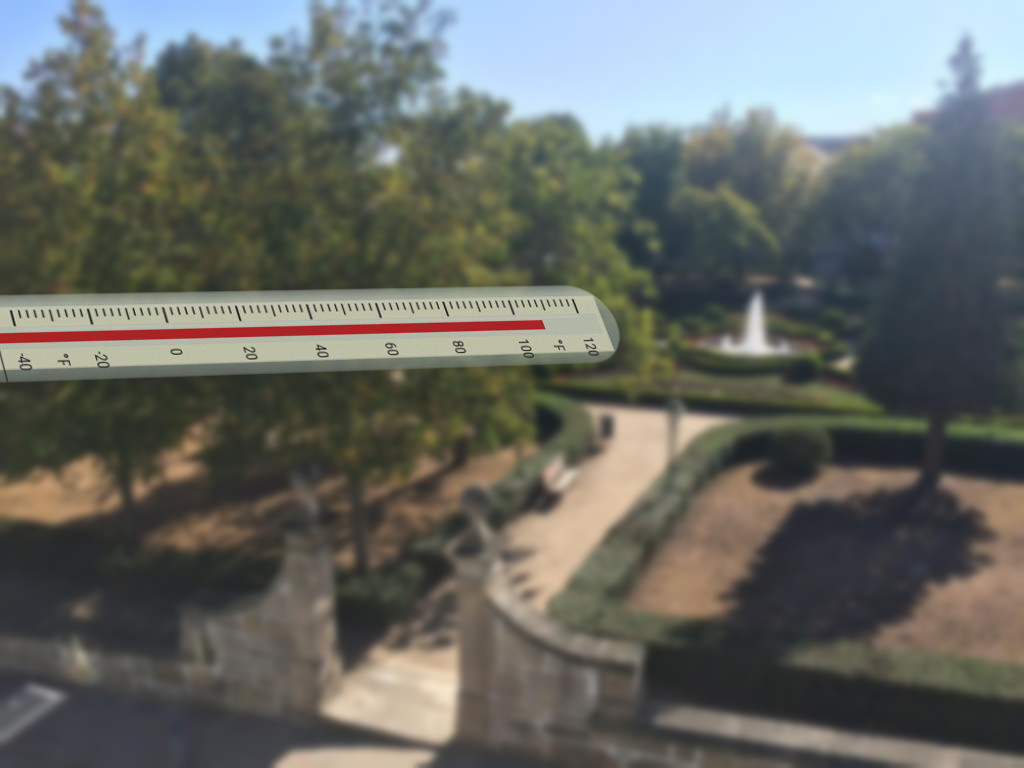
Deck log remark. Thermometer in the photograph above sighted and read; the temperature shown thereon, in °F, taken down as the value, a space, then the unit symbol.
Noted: 108 °F
